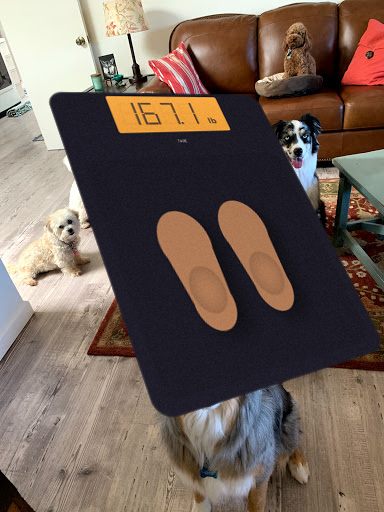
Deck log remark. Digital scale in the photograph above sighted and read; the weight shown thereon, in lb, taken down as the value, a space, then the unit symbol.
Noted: 167.1 lb
